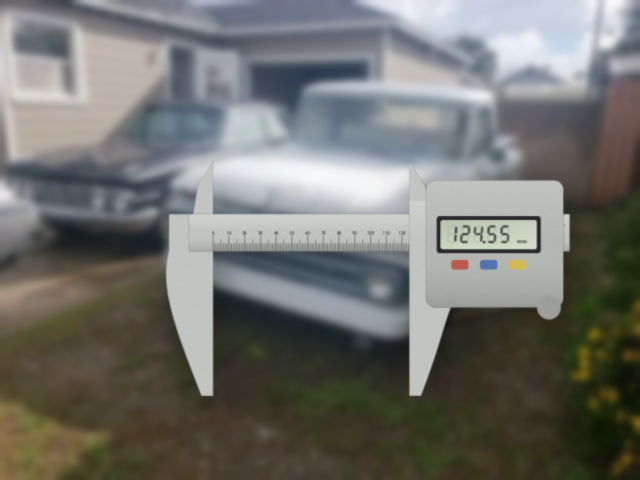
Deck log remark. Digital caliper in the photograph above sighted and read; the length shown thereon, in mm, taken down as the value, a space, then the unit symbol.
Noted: 124.55 mm
